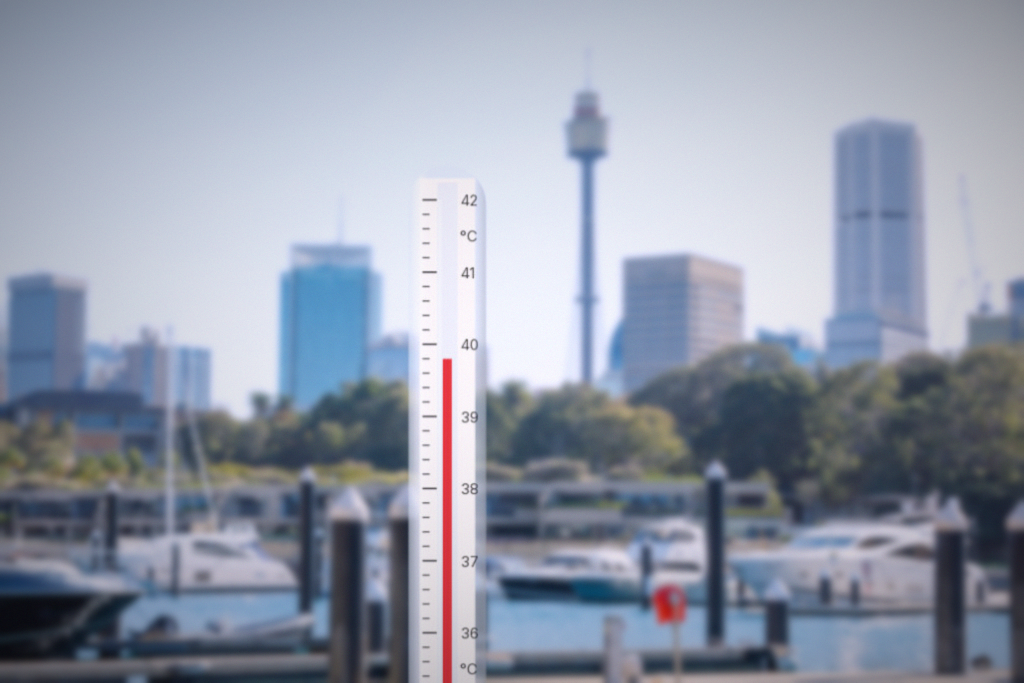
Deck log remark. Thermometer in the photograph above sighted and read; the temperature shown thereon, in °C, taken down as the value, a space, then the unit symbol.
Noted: 39.8 °C
